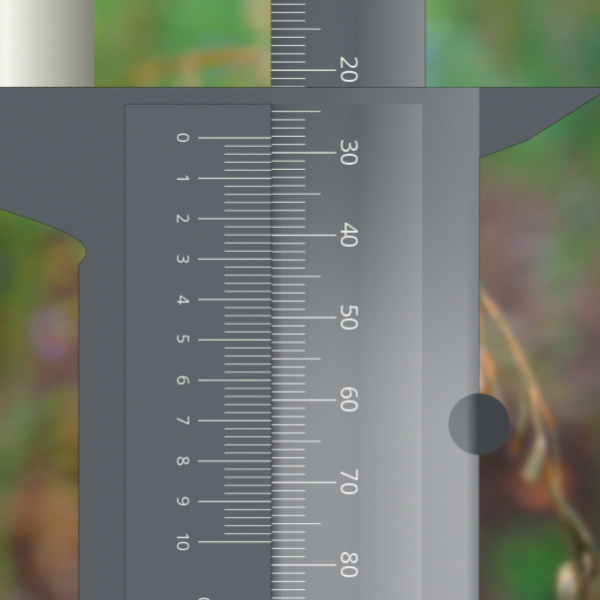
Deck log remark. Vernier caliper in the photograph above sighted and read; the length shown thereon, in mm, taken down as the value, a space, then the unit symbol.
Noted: 28.2 mm
